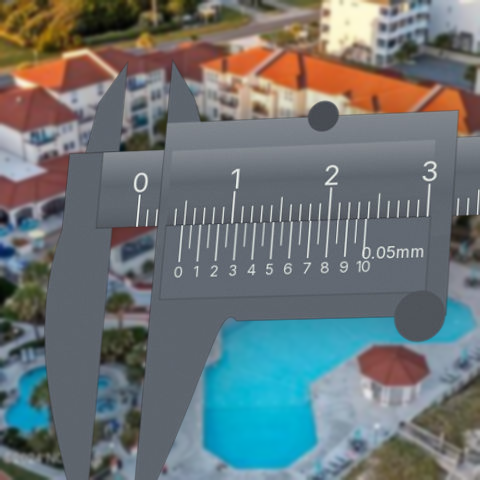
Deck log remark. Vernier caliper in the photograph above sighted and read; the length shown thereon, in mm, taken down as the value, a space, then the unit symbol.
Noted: 4.8 mm
